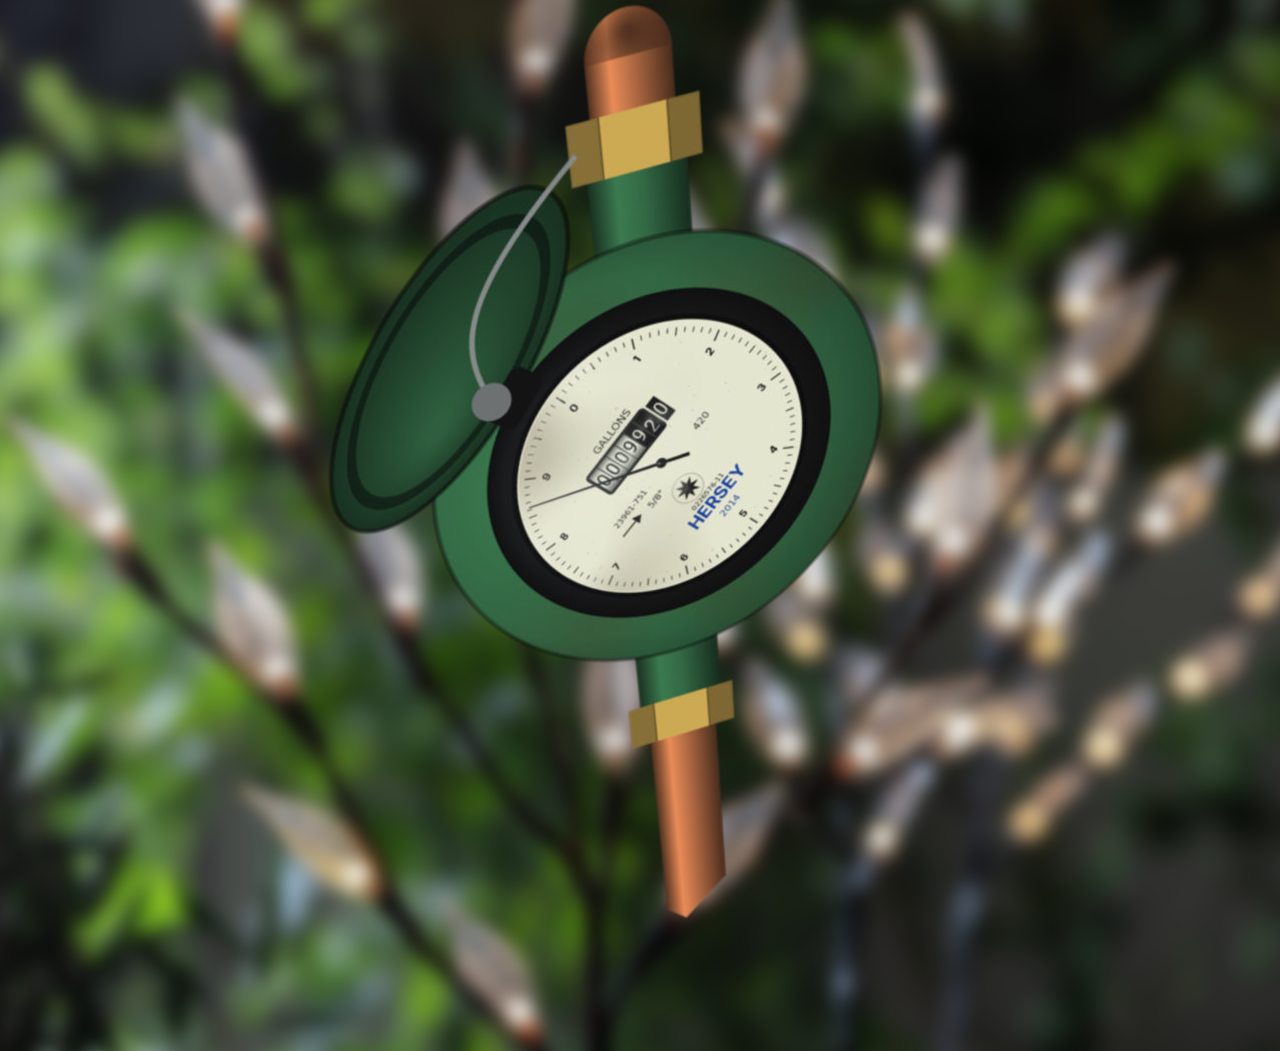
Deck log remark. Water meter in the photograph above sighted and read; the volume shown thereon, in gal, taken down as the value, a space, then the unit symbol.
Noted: 9918.6 gal
